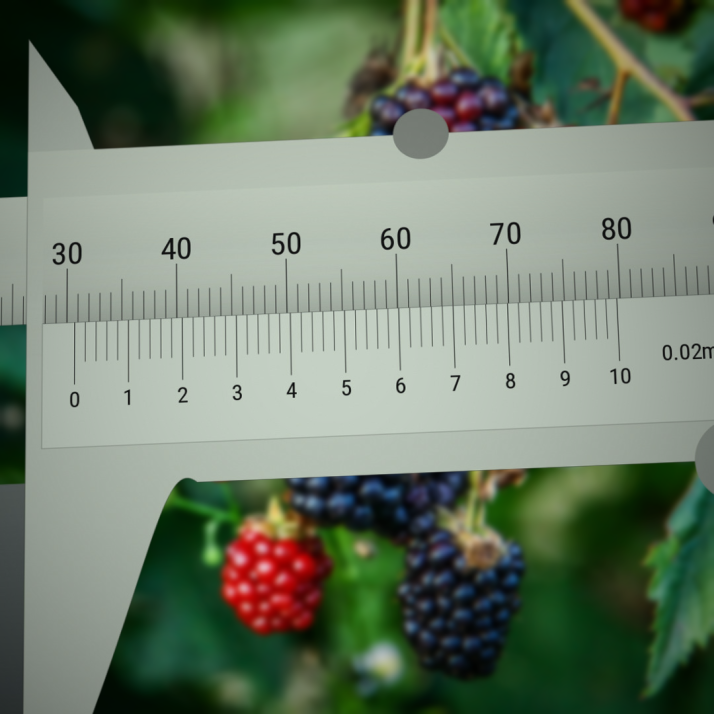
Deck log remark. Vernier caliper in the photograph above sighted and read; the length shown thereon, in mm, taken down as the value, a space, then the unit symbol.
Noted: 30.7 mm
